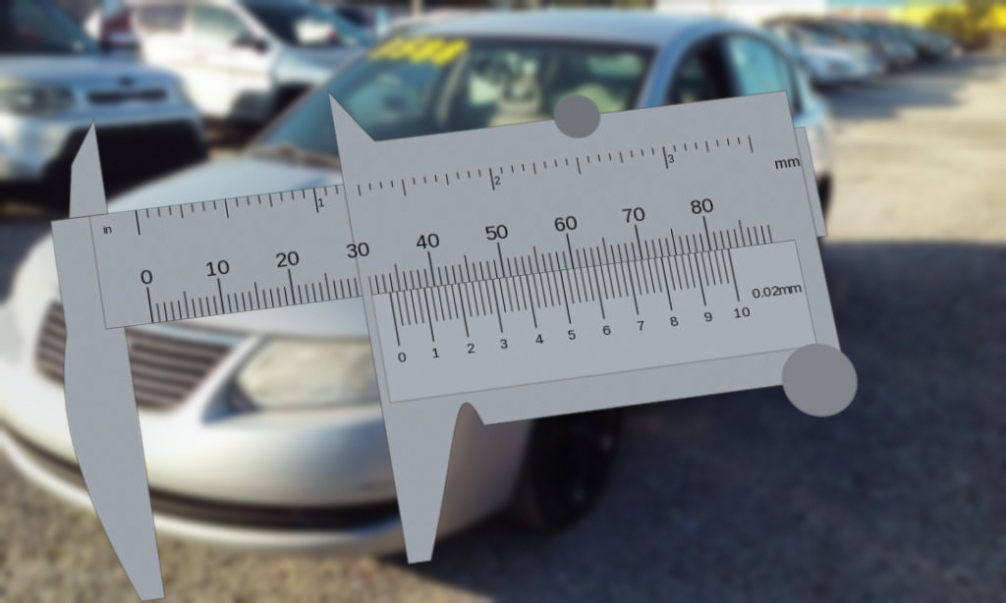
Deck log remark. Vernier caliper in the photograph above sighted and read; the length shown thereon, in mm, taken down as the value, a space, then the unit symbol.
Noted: 33.6 mm
